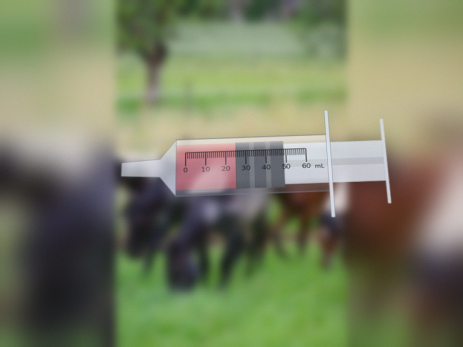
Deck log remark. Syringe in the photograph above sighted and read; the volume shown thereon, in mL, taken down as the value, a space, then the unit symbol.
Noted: 25 mL
